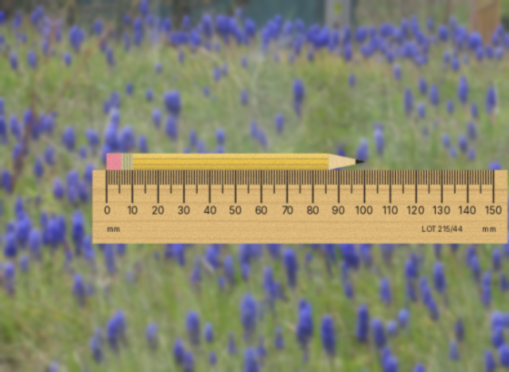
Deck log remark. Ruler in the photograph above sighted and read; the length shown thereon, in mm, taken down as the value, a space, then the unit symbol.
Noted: 100 mm
